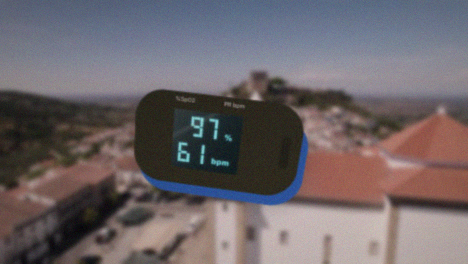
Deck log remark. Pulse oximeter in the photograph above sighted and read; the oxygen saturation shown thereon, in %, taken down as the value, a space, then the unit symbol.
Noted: 97 %
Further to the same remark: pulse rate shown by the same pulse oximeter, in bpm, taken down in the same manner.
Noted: 61 bpm
